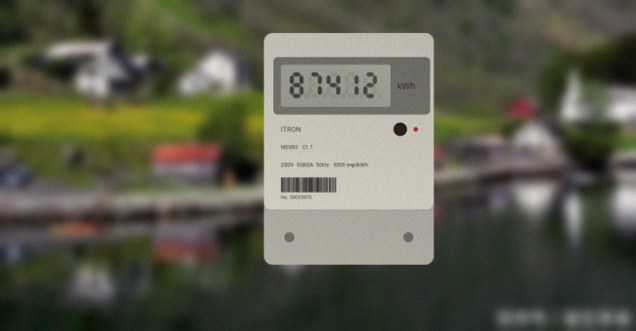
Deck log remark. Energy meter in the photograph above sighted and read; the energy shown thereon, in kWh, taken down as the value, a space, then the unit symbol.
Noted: 87412 kWh
